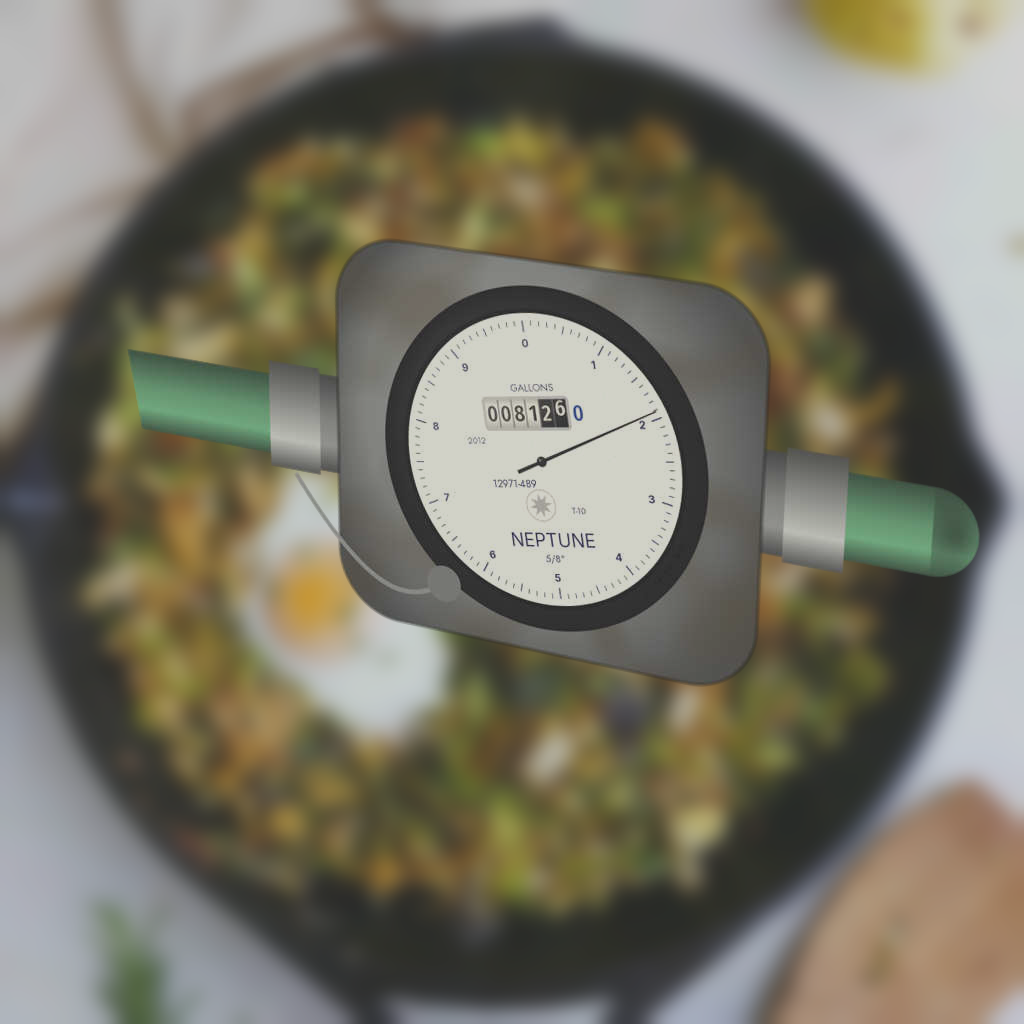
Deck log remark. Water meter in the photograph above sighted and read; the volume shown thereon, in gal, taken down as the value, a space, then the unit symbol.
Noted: 81261.9 gal
